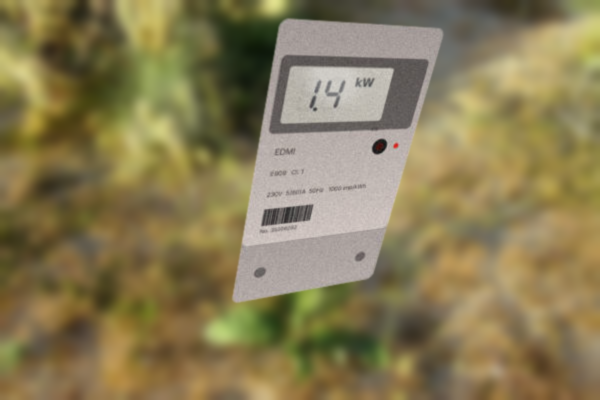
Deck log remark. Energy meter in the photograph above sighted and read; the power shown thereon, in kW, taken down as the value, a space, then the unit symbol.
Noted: 1.4 kW
